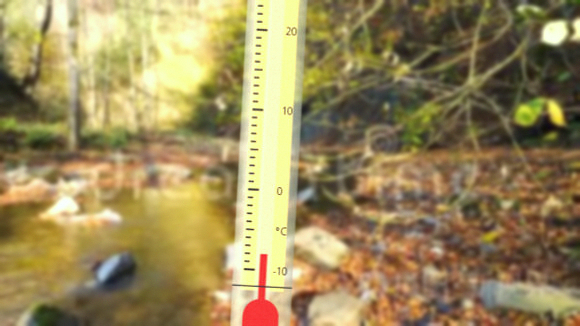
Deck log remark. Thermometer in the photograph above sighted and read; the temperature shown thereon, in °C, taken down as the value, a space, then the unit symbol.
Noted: -8 °C
